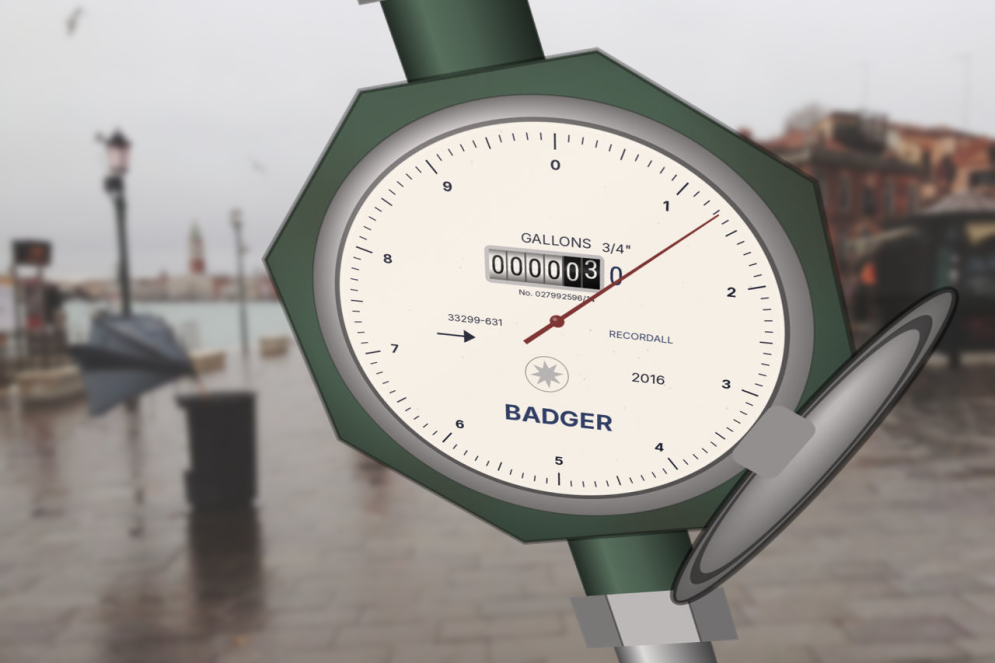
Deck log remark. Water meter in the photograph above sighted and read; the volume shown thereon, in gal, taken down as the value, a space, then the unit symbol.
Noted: 31.3 gal
